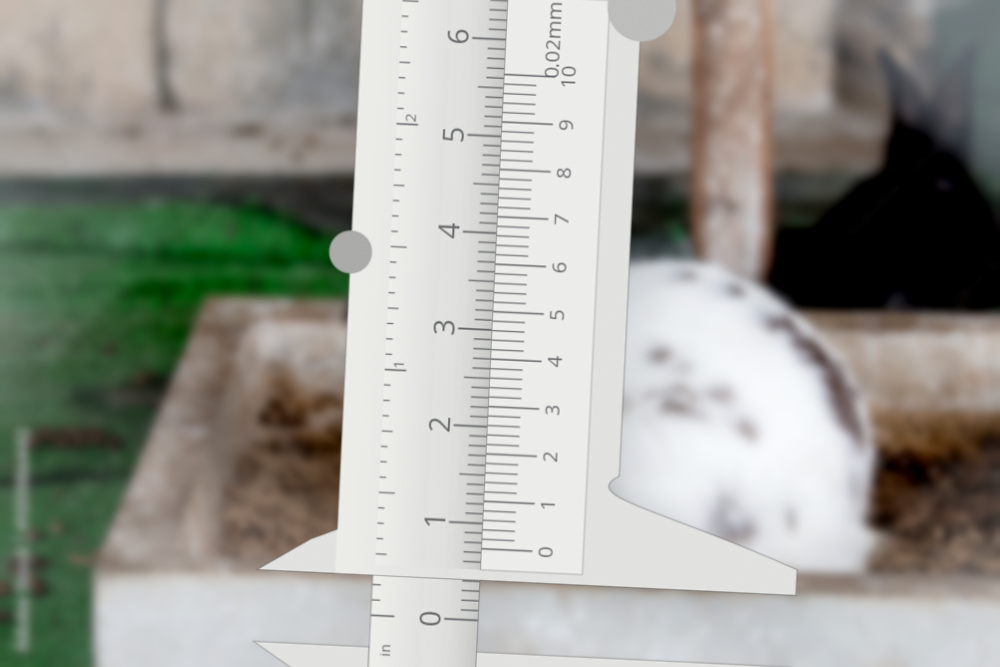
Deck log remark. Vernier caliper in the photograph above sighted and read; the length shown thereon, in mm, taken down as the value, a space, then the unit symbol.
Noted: 7.4 mm
